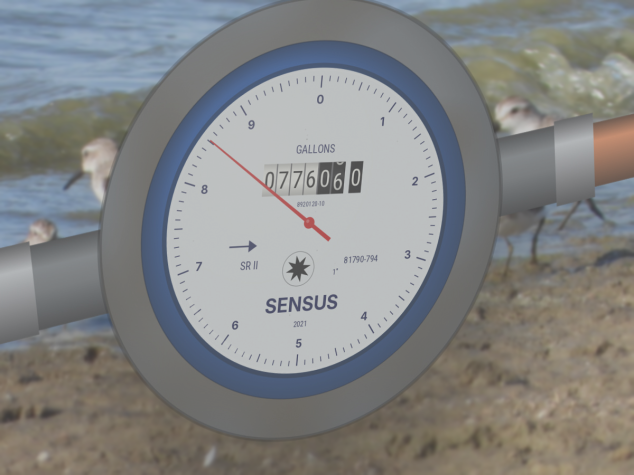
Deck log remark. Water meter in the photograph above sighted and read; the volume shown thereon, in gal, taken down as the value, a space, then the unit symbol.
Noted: 776058.5 gal
